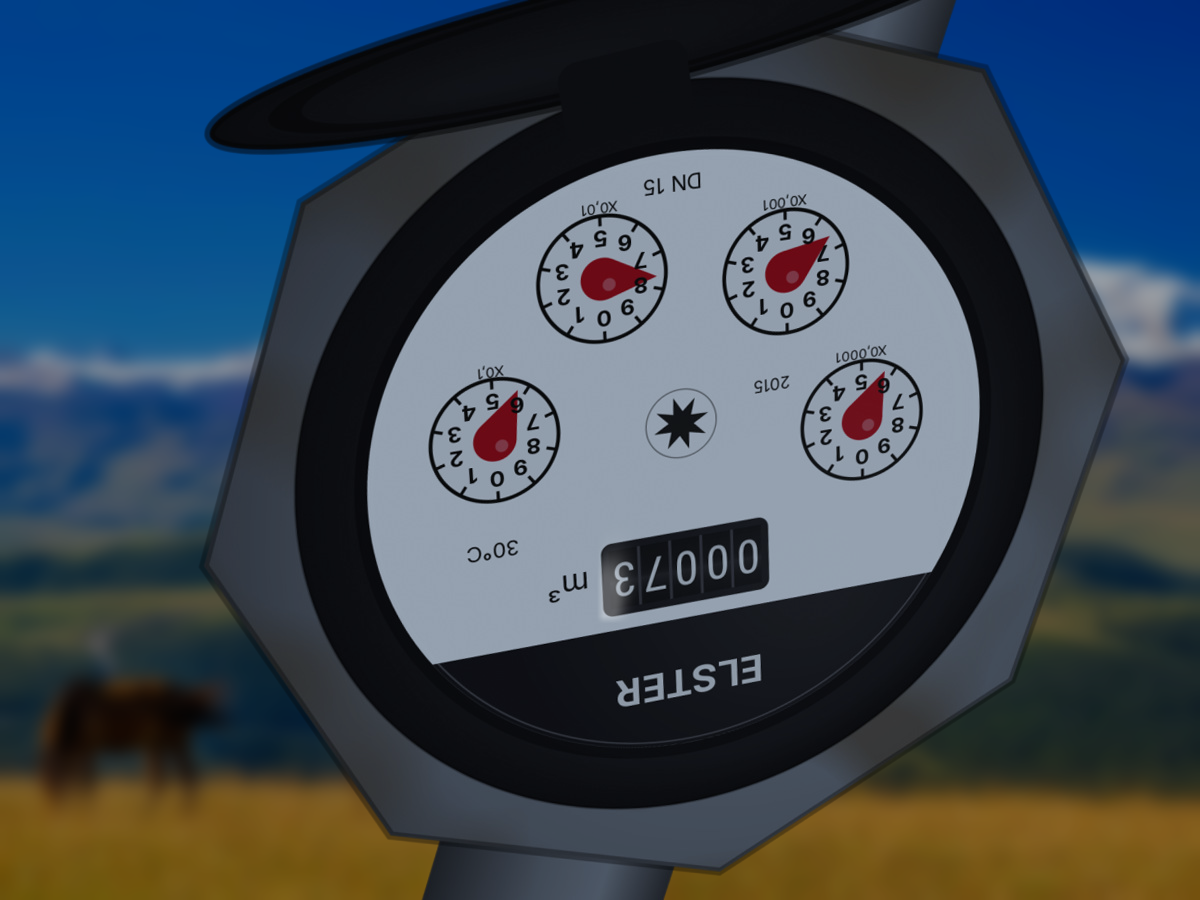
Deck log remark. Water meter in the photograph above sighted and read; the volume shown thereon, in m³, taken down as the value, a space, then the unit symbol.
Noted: 73.5765 m³
